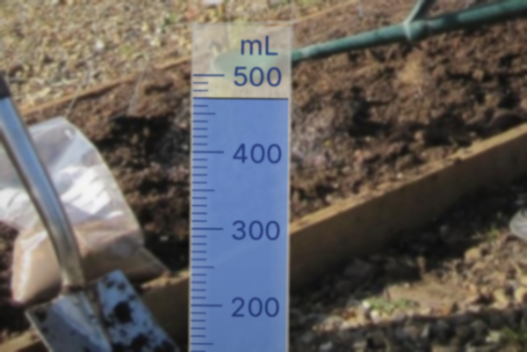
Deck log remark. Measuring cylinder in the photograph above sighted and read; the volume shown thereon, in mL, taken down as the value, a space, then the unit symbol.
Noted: 470 mL
